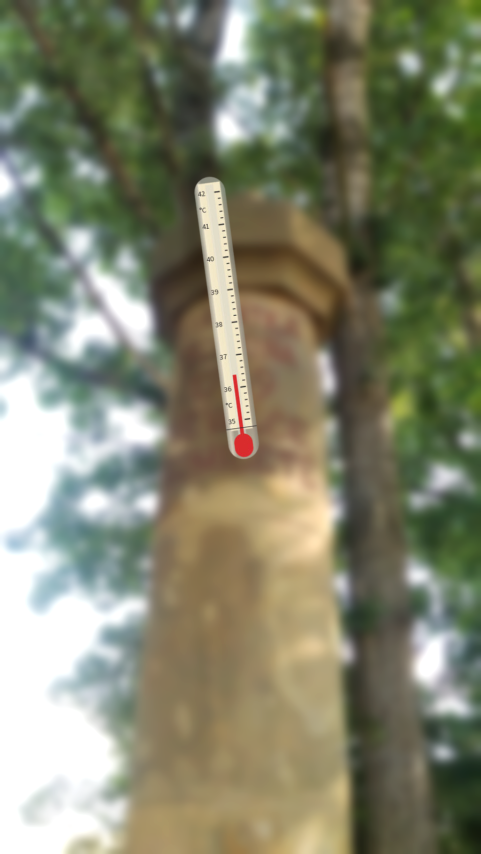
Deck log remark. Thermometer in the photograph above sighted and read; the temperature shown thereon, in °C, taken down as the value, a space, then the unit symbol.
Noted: 36.4 °C
